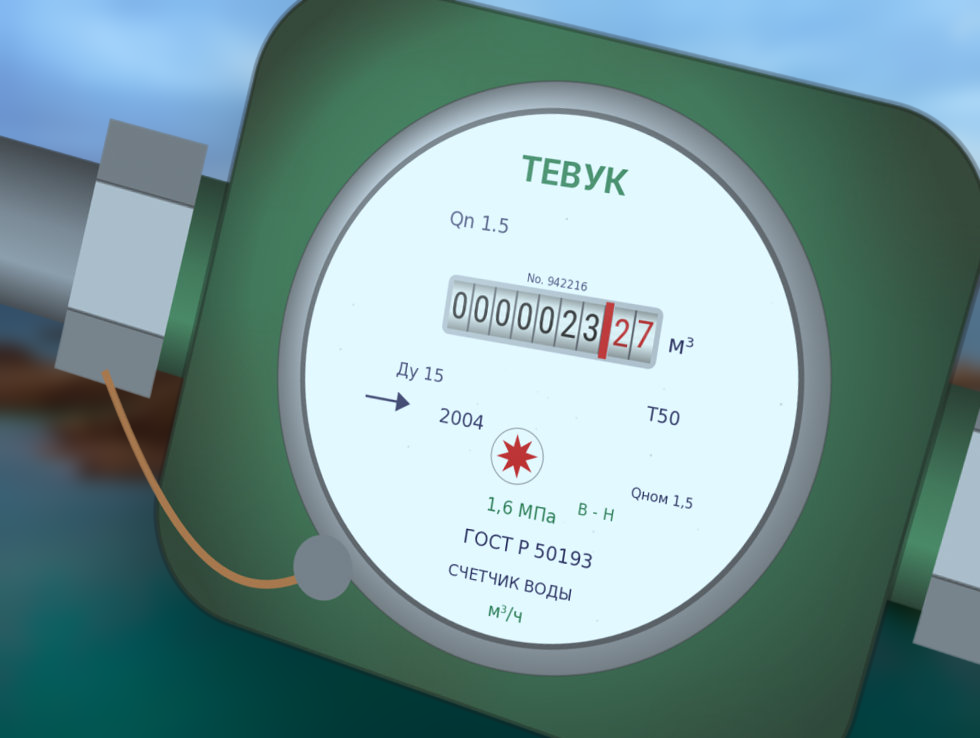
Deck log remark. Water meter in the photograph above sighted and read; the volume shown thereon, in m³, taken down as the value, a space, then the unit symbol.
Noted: 23.27 m³
